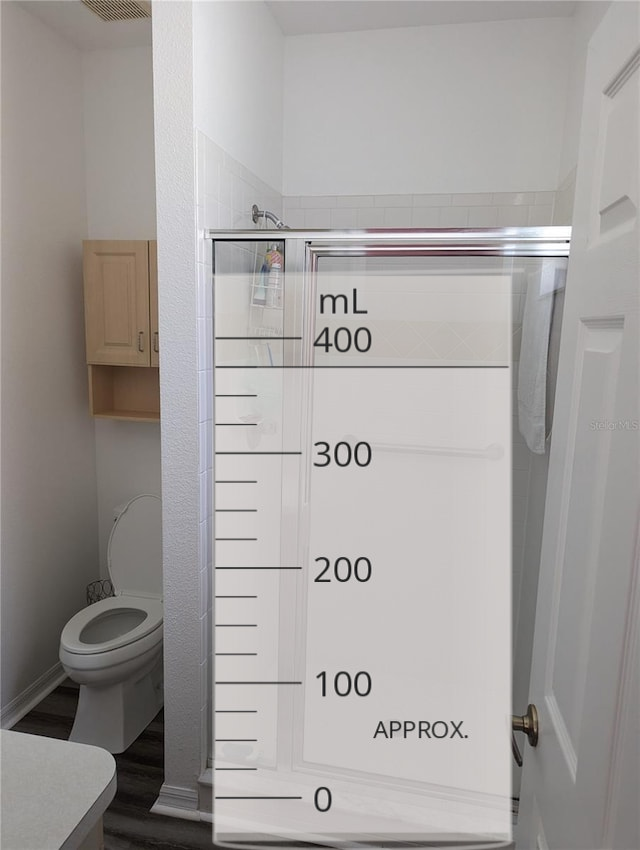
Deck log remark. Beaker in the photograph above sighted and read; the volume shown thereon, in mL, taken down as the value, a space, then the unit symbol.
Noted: 375 mL
